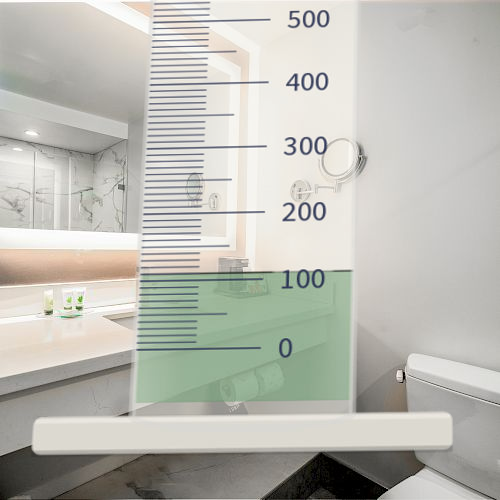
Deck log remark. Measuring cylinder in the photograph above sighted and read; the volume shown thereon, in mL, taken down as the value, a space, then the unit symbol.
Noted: 110 mL
